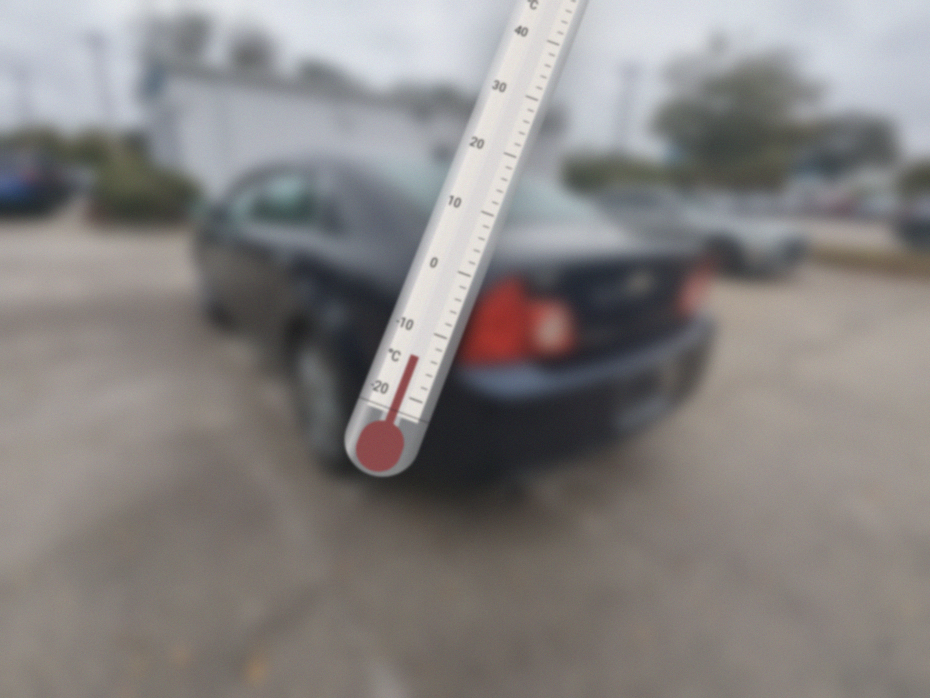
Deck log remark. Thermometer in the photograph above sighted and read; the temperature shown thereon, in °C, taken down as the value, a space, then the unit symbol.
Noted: -14 °C
